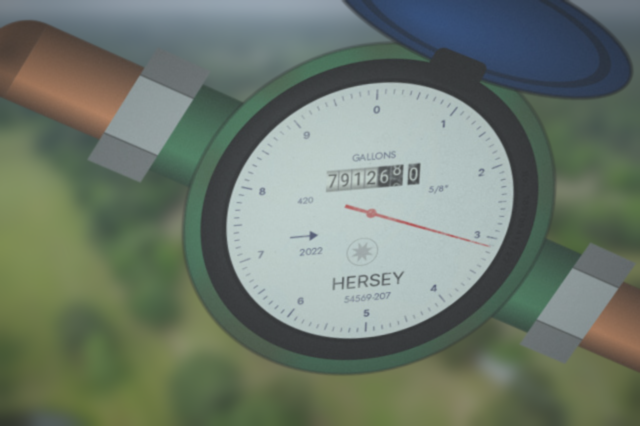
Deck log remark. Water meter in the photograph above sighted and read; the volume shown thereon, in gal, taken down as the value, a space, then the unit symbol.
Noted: 7912683.1 gal
